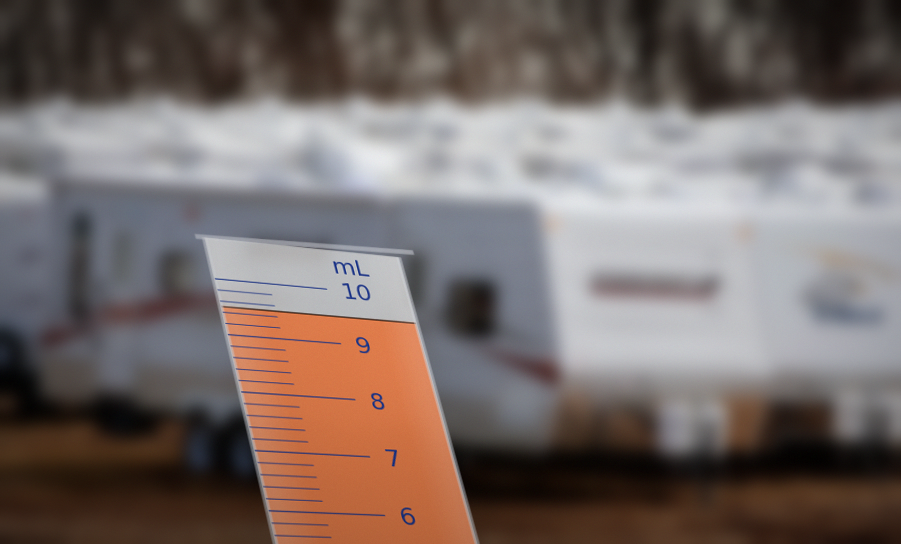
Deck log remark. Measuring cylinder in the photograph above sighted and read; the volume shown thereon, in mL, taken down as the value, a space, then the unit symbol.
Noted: 9.5 mL
